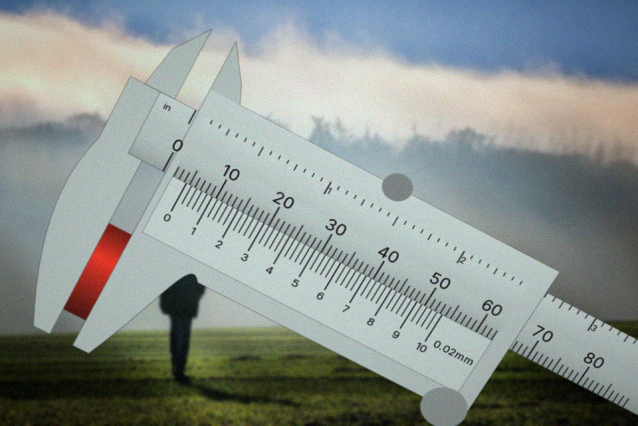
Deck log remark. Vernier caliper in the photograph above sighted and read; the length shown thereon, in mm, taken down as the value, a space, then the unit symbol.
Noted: 4.4 mm
